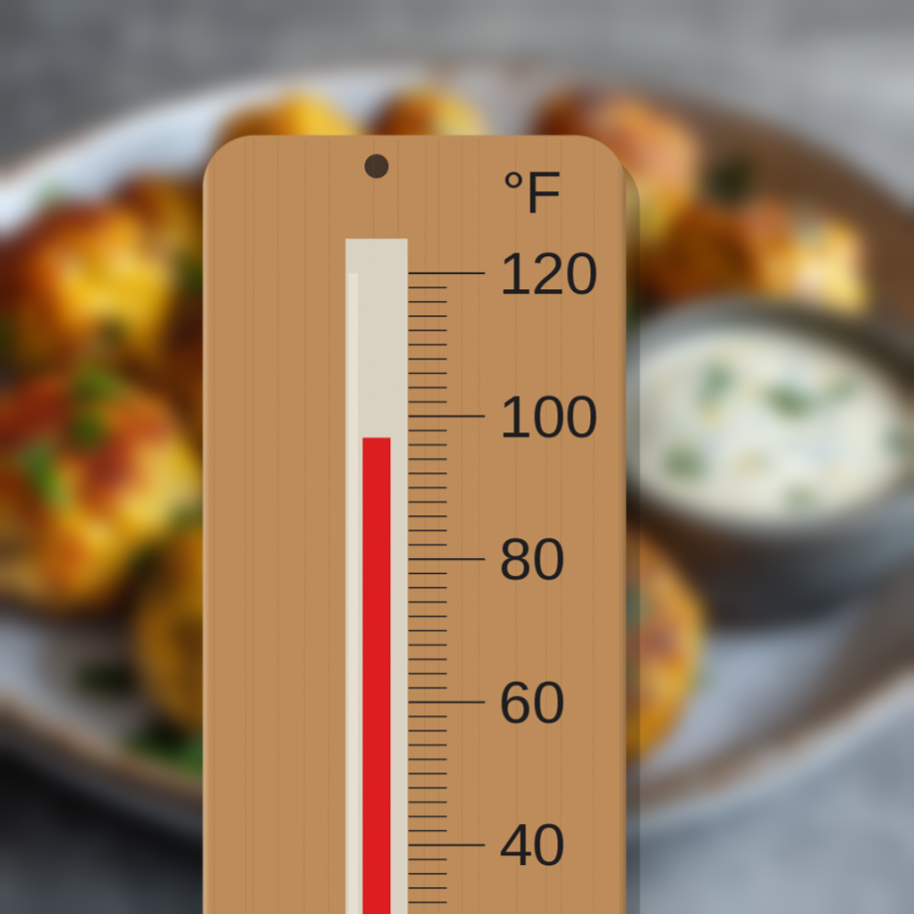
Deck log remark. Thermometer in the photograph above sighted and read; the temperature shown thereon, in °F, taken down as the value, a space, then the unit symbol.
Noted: 97 °F
